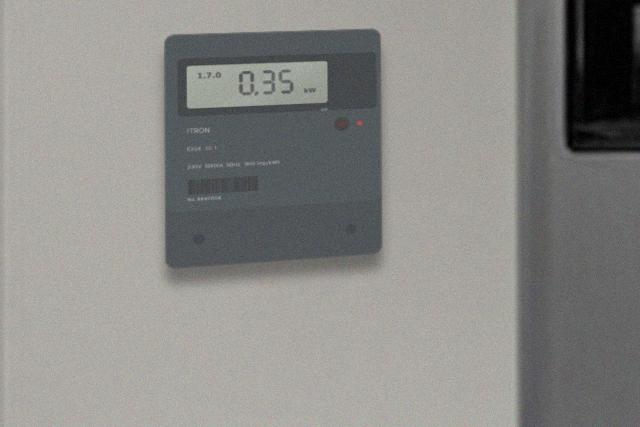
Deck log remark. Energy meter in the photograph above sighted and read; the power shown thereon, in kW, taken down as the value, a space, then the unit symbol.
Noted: 0.35 kW
